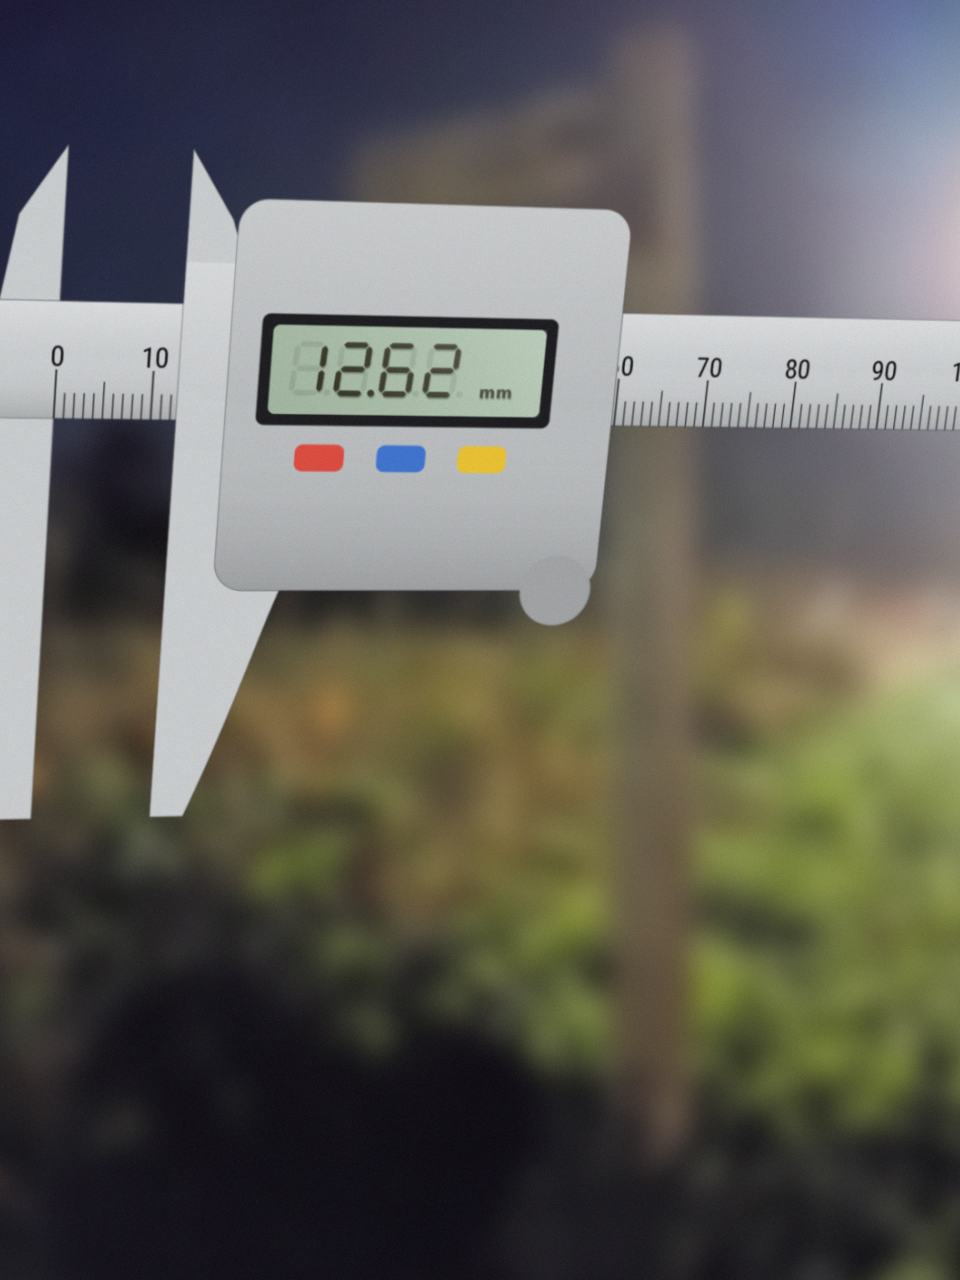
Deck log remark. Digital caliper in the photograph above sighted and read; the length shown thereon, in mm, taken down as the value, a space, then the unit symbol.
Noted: 12.62 mm
